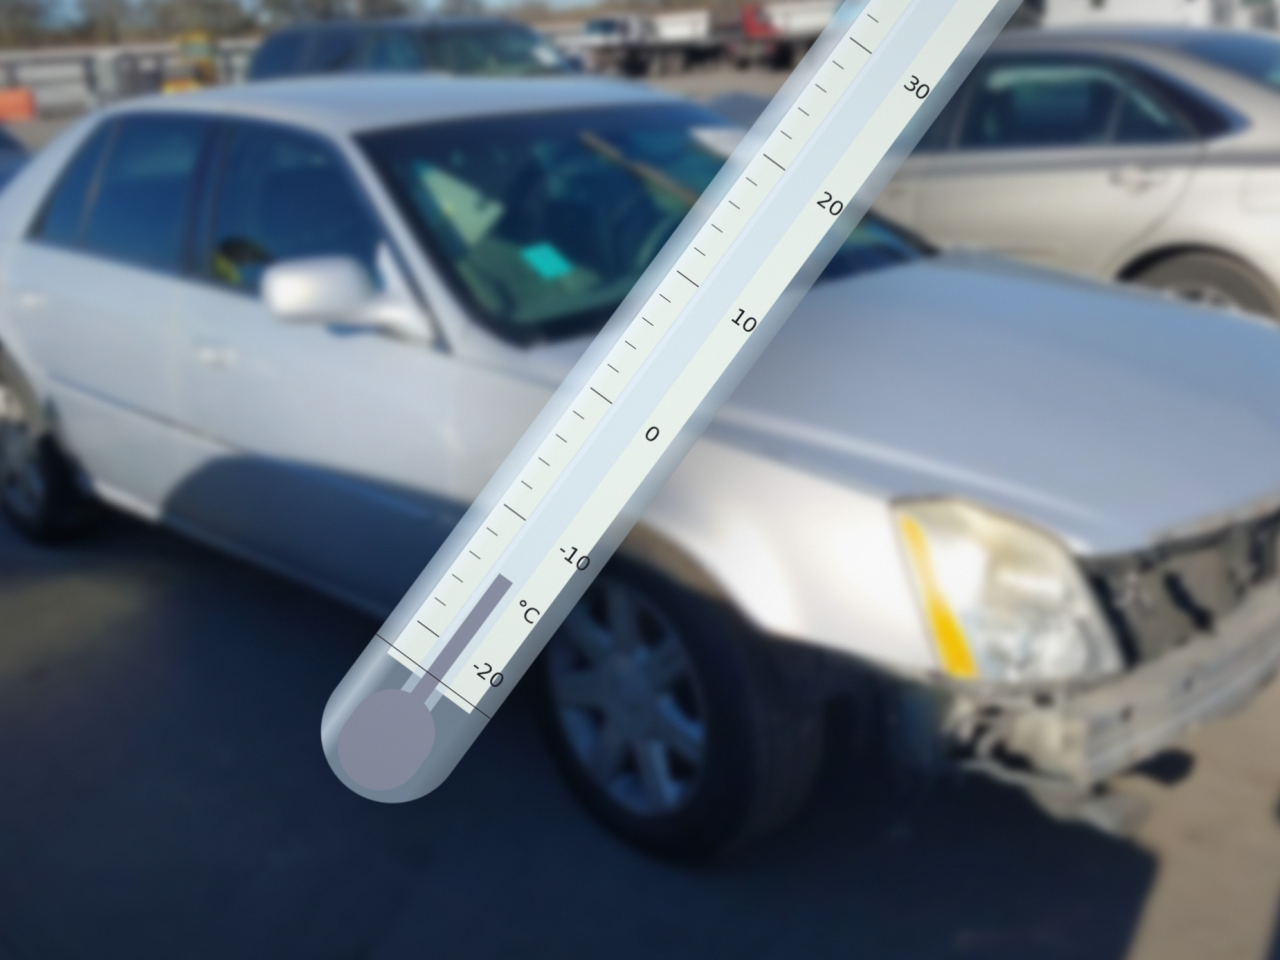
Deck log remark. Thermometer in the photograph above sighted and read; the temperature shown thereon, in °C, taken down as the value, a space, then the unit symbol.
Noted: -14 °C
